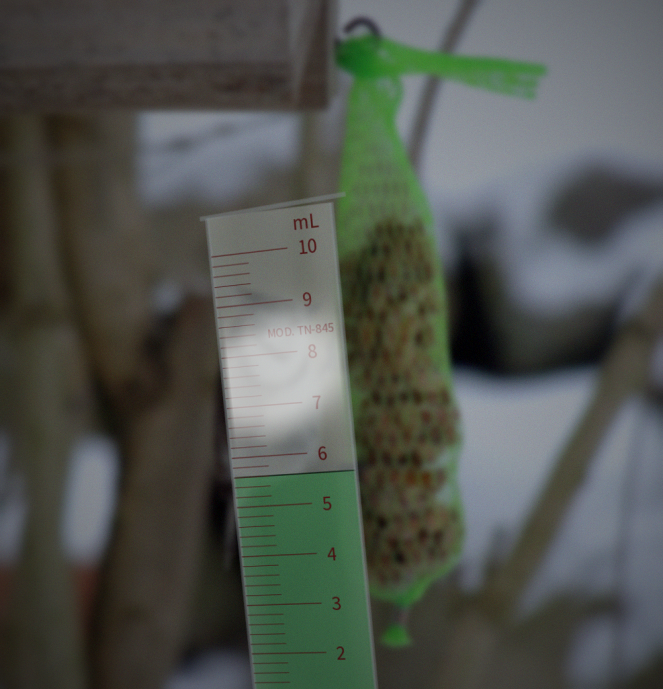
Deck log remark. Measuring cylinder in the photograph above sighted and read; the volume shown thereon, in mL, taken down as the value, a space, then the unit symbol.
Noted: 5.6 mL
